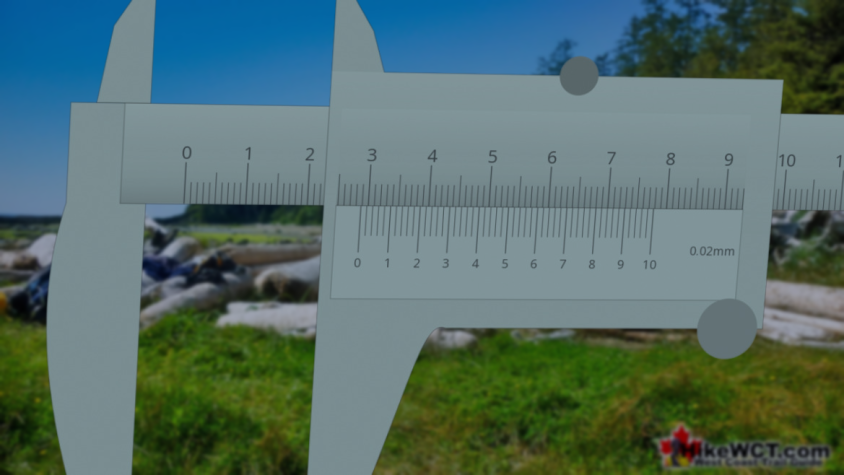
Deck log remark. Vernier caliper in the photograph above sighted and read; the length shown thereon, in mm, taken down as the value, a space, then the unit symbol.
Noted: 28.8 mm
